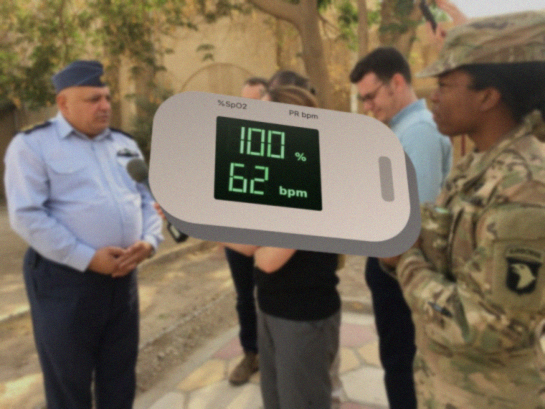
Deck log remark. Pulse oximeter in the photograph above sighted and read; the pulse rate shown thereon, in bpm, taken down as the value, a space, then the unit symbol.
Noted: 62 bpm
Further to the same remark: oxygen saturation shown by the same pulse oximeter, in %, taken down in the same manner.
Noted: 100 %
